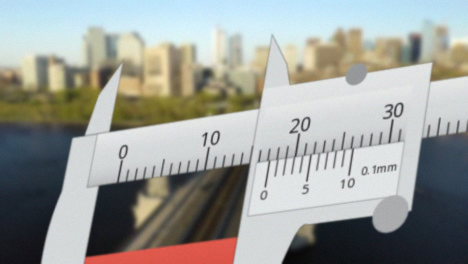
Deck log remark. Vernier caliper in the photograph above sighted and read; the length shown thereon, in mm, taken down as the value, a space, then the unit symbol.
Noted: 17.2 mm
